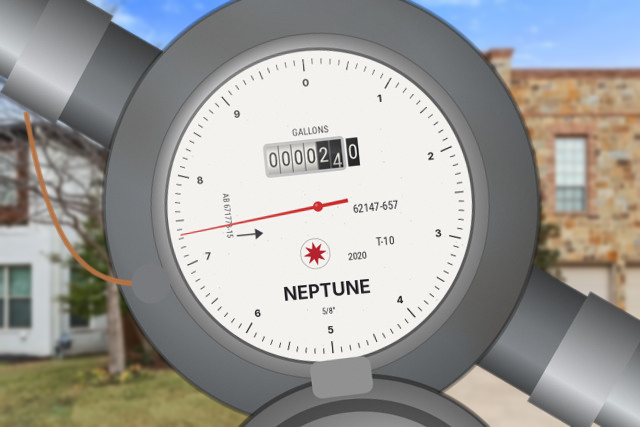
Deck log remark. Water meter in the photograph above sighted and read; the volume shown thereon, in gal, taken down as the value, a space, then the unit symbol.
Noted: 237.3 gal
